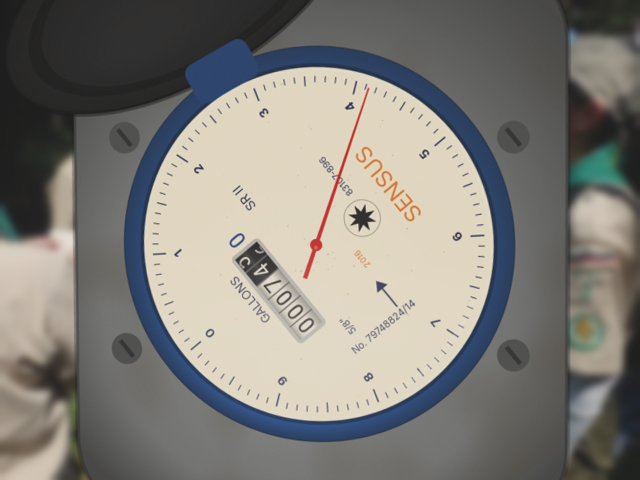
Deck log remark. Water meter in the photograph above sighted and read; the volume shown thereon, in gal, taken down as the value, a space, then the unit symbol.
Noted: 7454.1 gal
